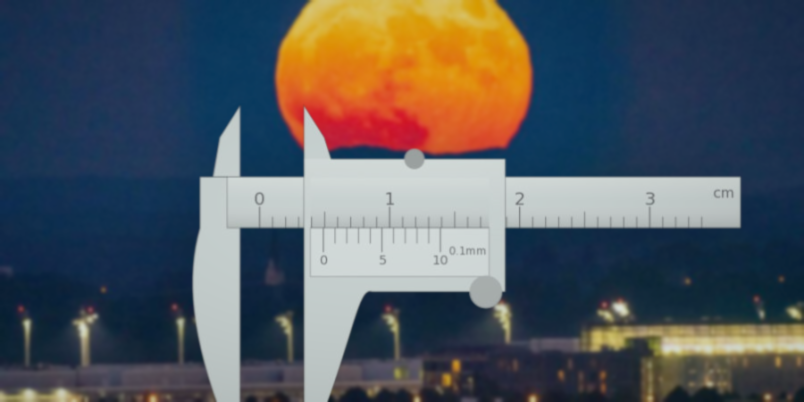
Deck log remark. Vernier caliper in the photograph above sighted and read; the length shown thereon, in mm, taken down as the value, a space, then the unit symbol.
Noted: 4.9 mm
